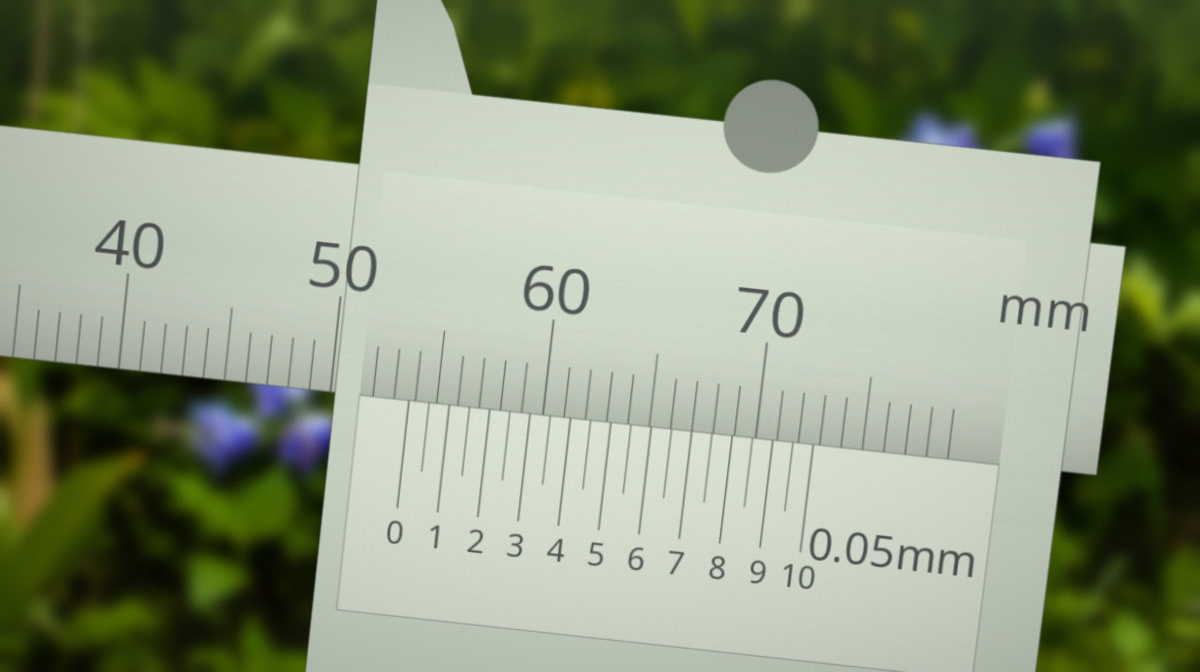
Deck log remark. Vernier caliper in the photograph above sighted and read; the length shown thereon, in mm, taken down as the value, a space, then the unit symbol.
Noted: 53.7 mm
